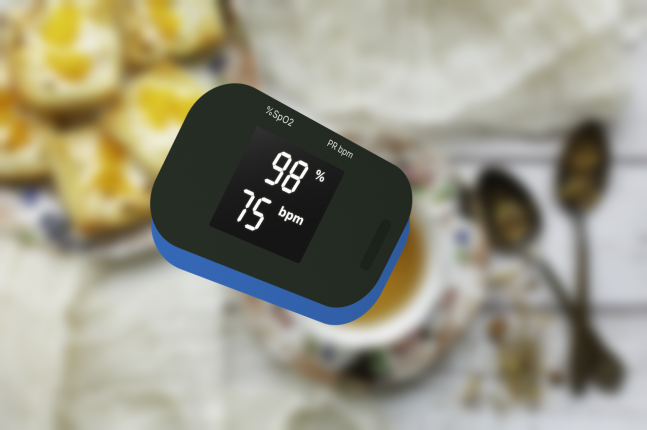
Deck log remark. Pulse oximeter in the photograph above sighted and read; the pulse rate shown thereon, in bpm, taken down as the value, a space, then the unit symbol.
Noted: 75 bpm
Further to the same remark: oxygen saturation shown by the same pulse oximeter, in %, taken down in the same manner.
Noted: 98 %
